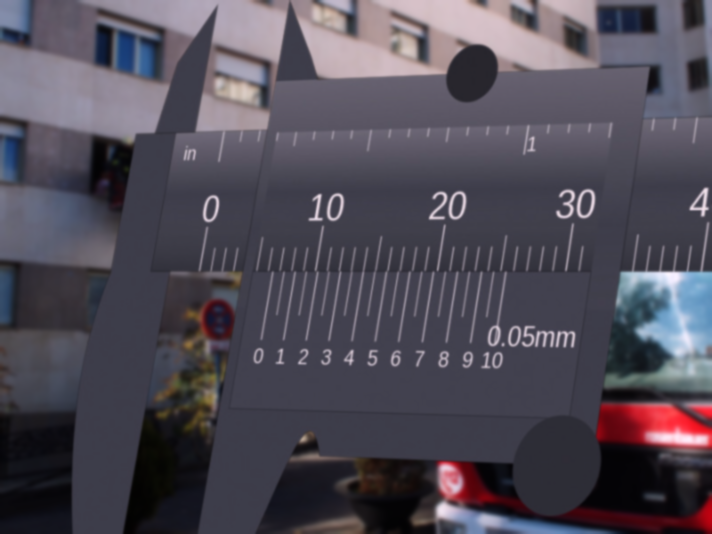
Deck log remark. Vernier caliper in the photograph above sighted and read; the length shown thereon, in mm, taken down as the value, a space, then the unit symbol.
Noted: 6.4 mm
